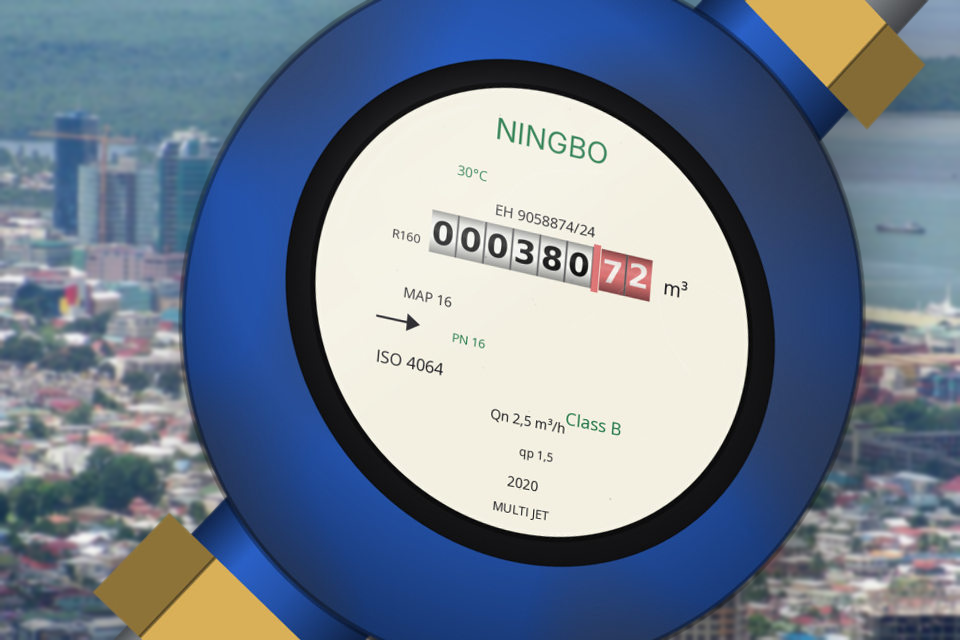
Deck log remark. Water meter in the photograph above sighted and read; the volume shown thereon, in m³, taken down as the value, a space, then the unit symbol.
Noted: 380.72 m³
